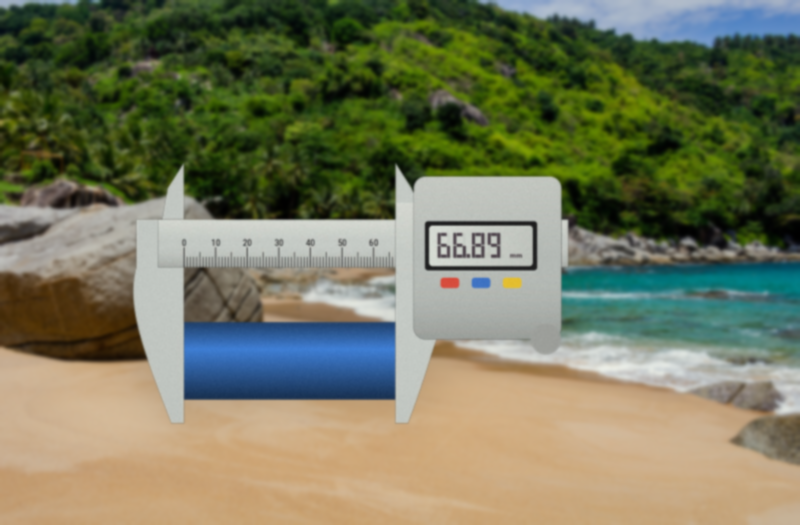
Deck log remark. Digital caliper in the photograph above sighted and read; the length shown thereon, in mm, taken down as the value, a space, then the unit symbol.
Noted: 66.89 mm
